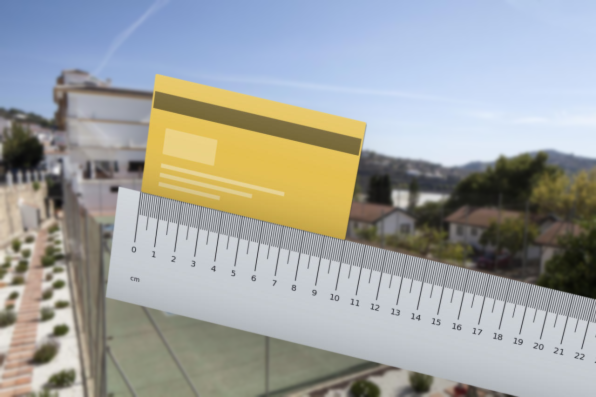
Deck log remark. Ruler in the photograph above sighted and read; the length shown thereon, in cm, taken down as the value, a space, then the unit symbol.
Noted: 10 cm
